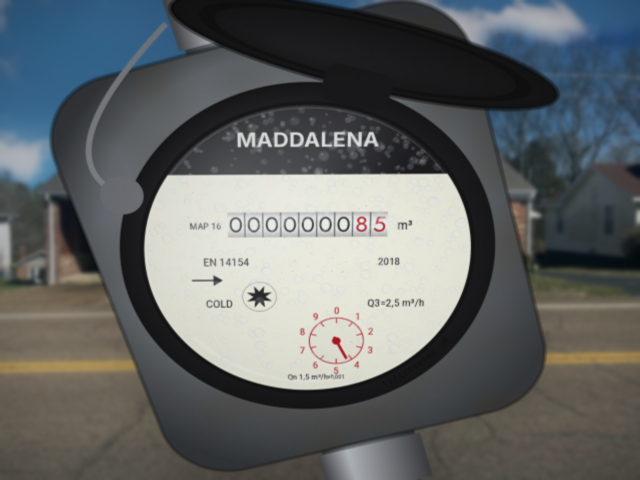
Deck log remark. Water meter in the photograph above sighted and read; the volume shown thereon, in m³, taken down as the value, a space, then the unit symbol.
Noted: 0.854 m³
